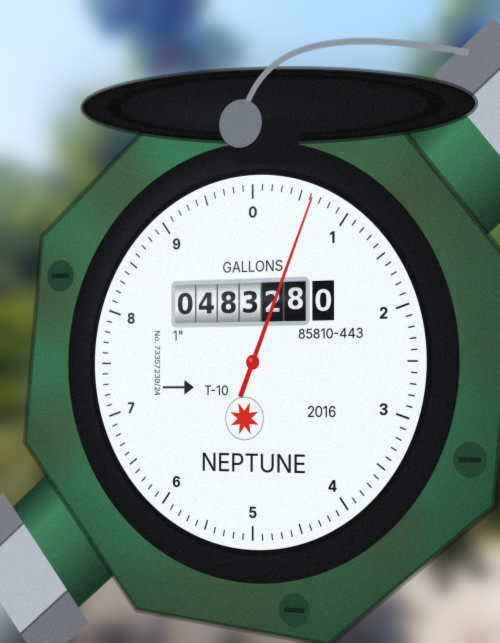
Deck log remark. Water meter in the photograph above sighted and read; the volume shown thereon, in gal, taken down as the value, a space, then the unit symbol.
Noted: 483280.6 gal
